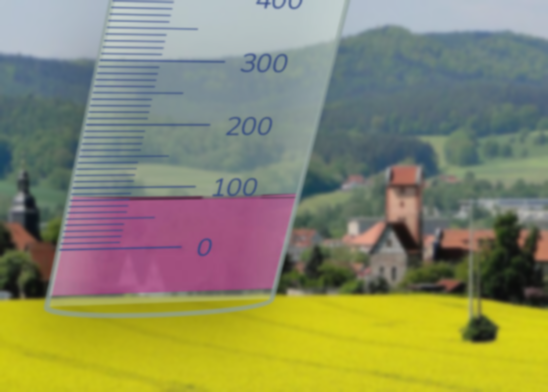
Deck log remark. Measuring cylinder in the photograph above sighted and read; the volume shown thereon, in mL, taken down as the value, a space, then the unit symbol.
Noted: 80 mL
